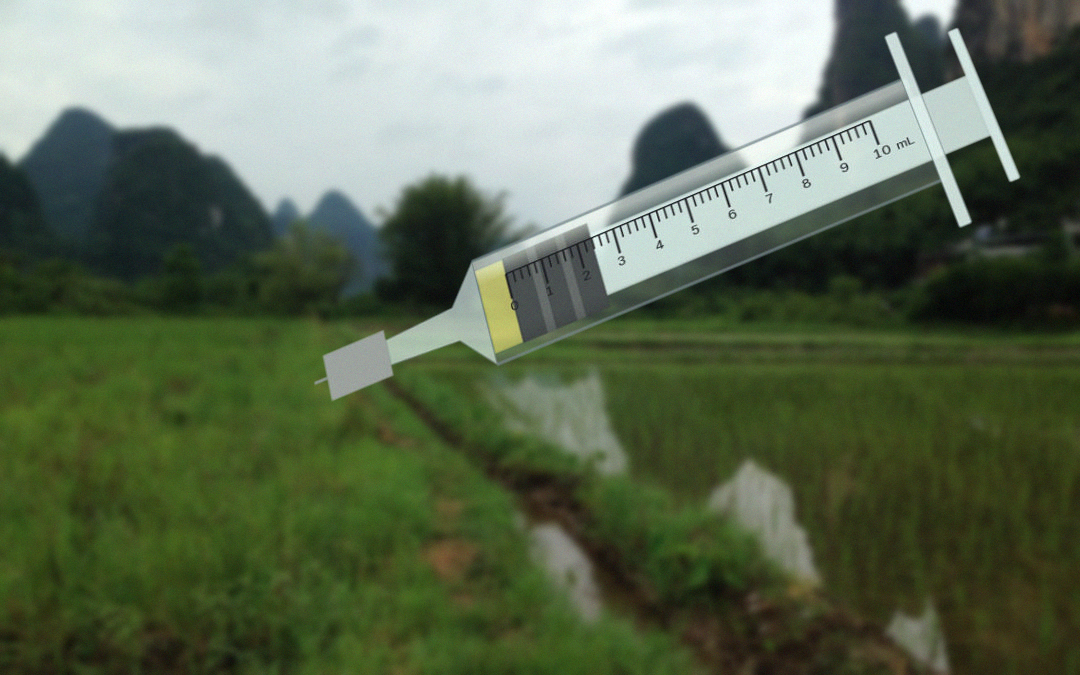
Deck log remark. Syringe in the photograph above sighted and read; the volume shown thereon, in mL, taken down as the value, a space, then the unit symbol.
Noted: 0 mL
